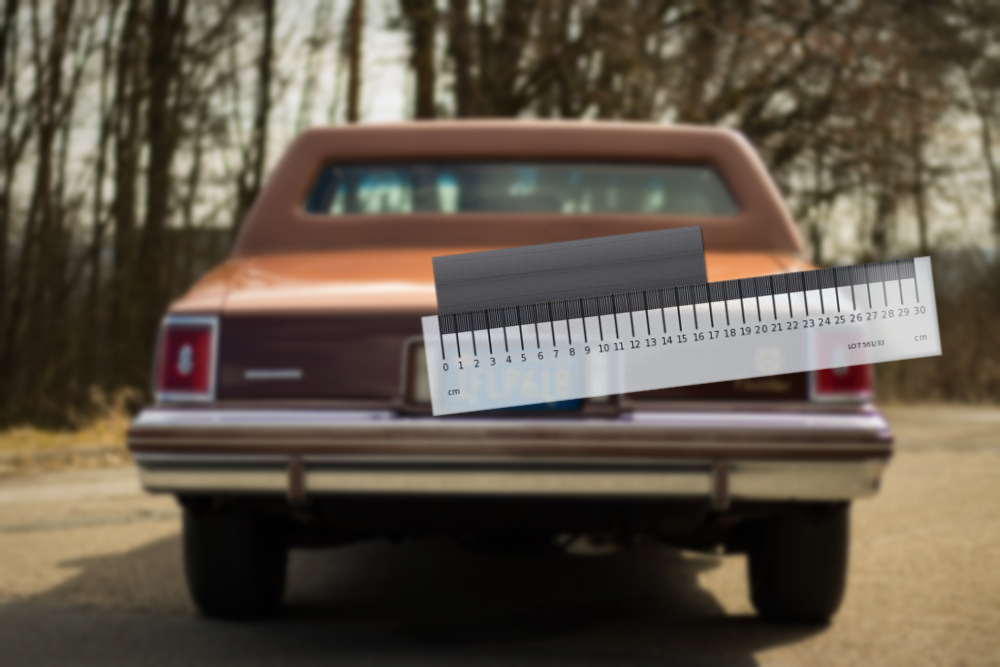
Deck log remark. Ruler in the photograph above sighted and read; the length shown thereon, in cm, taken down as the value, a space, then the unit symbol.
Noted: 17 cm
